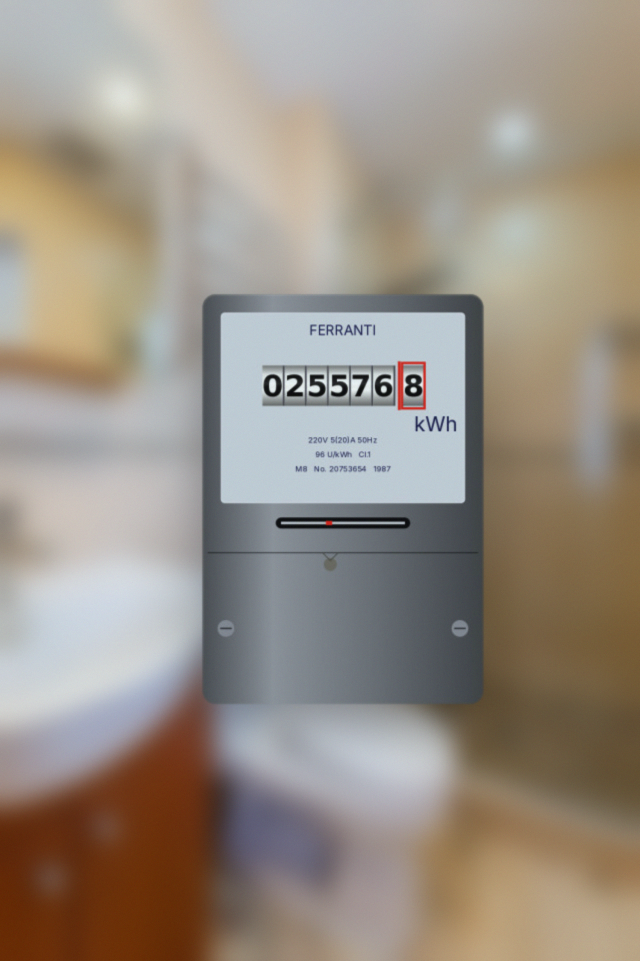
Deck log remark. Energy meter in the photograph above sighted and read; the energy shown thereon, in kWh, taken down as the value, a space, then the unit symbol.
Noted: 25576.8 kWh
